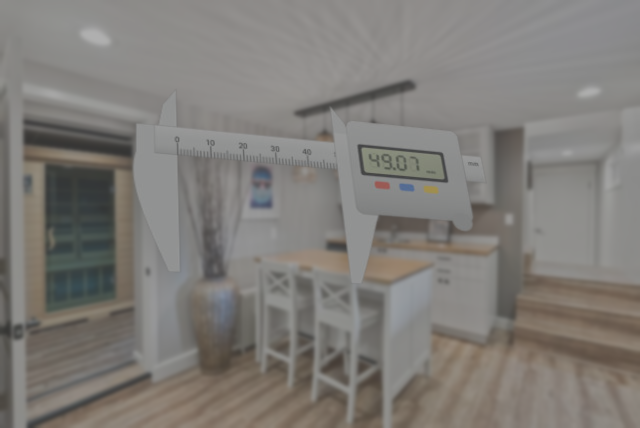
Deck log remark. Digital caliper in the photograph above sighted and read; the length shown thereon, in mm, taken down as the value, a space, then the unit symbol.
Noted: 49.07 mm
